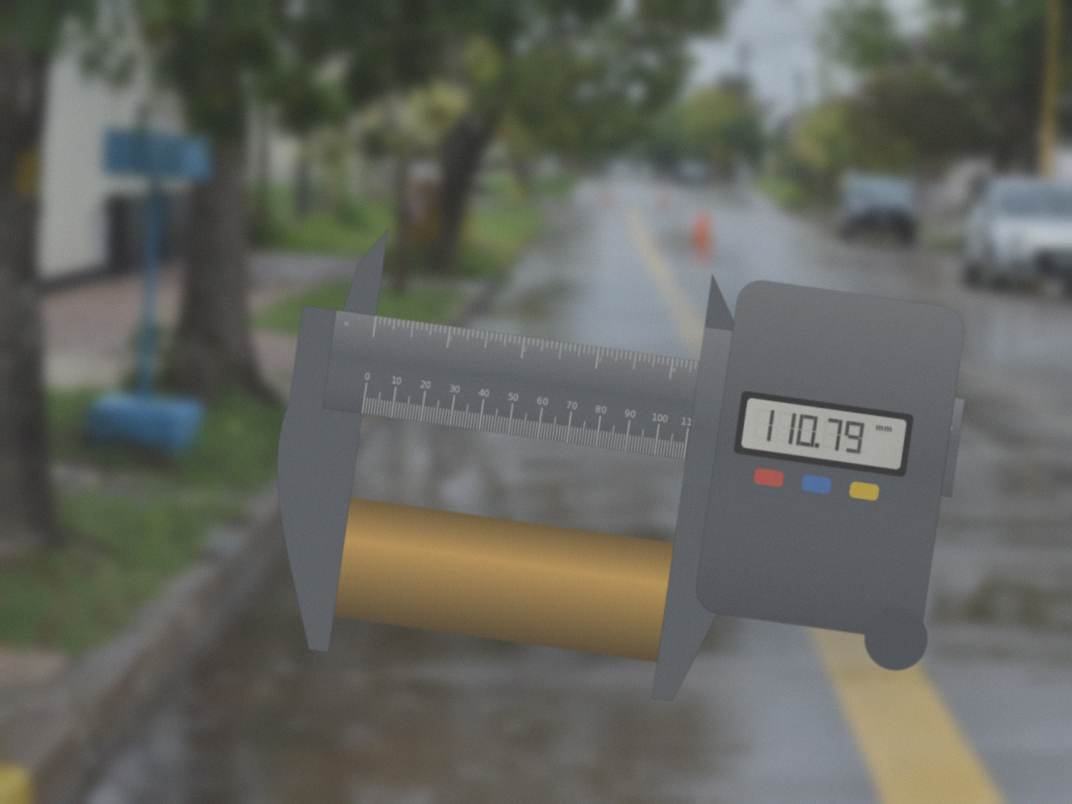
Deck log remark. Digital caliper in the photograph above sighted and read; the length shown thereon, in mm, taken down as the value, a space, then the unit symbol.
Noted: 110.79 mm
